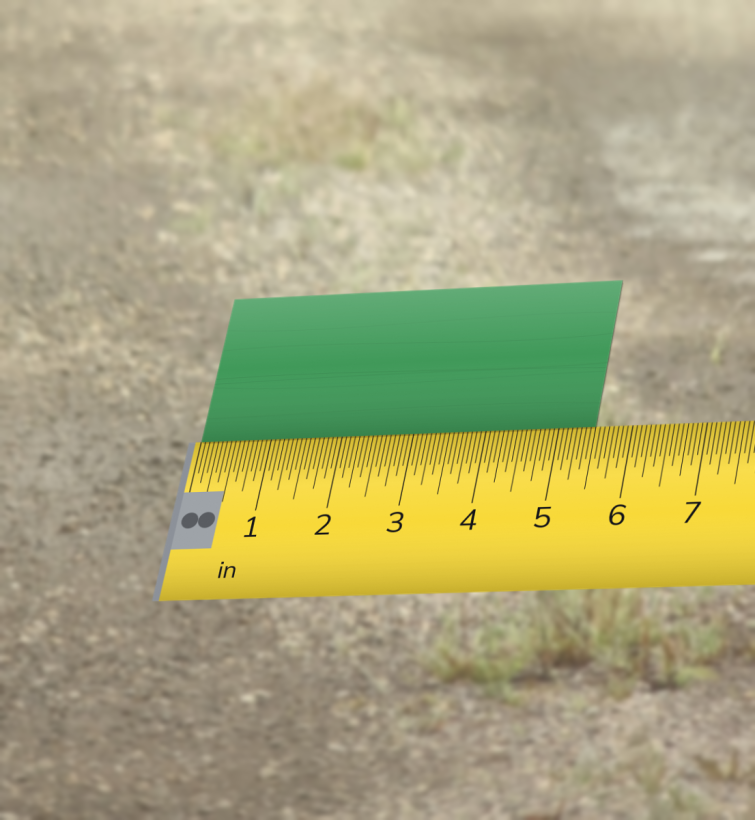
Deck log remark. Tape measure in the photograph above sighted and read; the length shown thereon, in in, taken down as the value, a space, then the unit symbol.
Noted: 5.5 in
